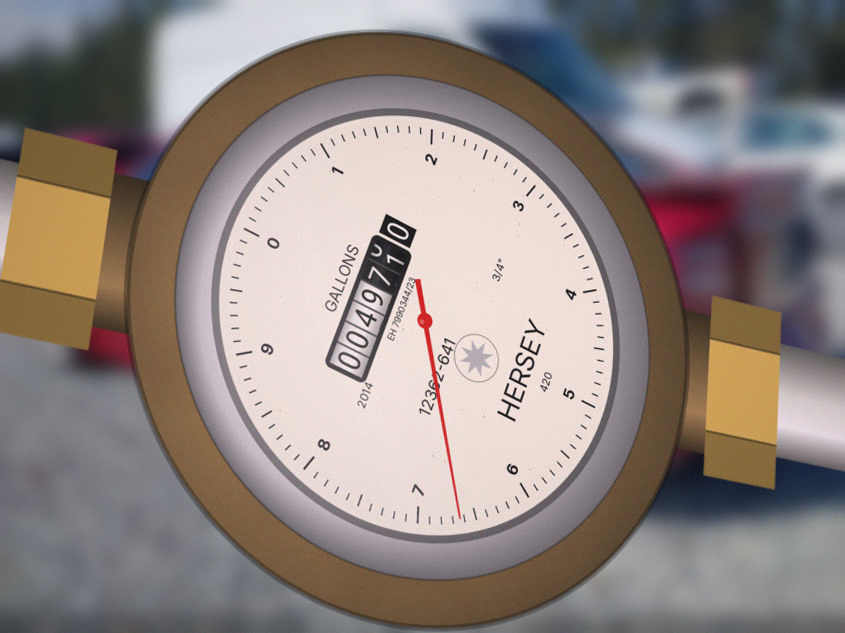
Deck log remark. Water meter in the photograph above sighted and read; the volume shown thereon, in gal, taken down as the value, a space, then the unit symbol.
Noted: 49706.6 gal
